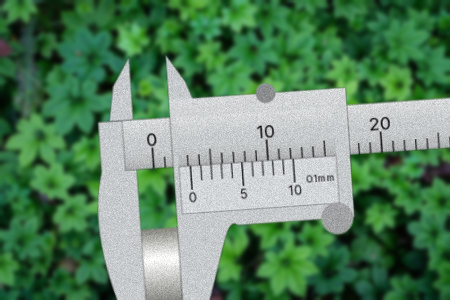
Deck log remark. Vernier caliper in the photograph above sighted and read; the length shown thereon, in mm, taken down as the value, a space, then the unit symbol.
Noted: 3.2 mm
